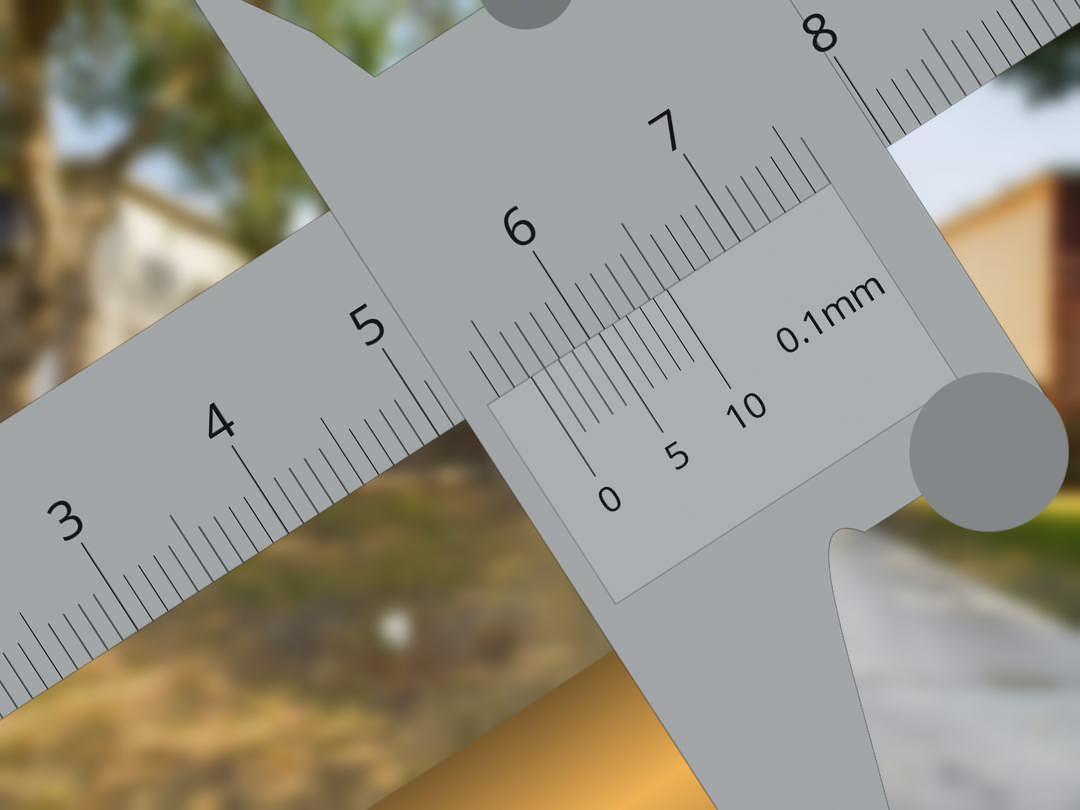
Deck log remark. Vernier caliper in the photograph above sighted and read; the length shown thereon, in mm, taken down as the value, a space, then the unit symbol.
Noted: 56.1 mm
